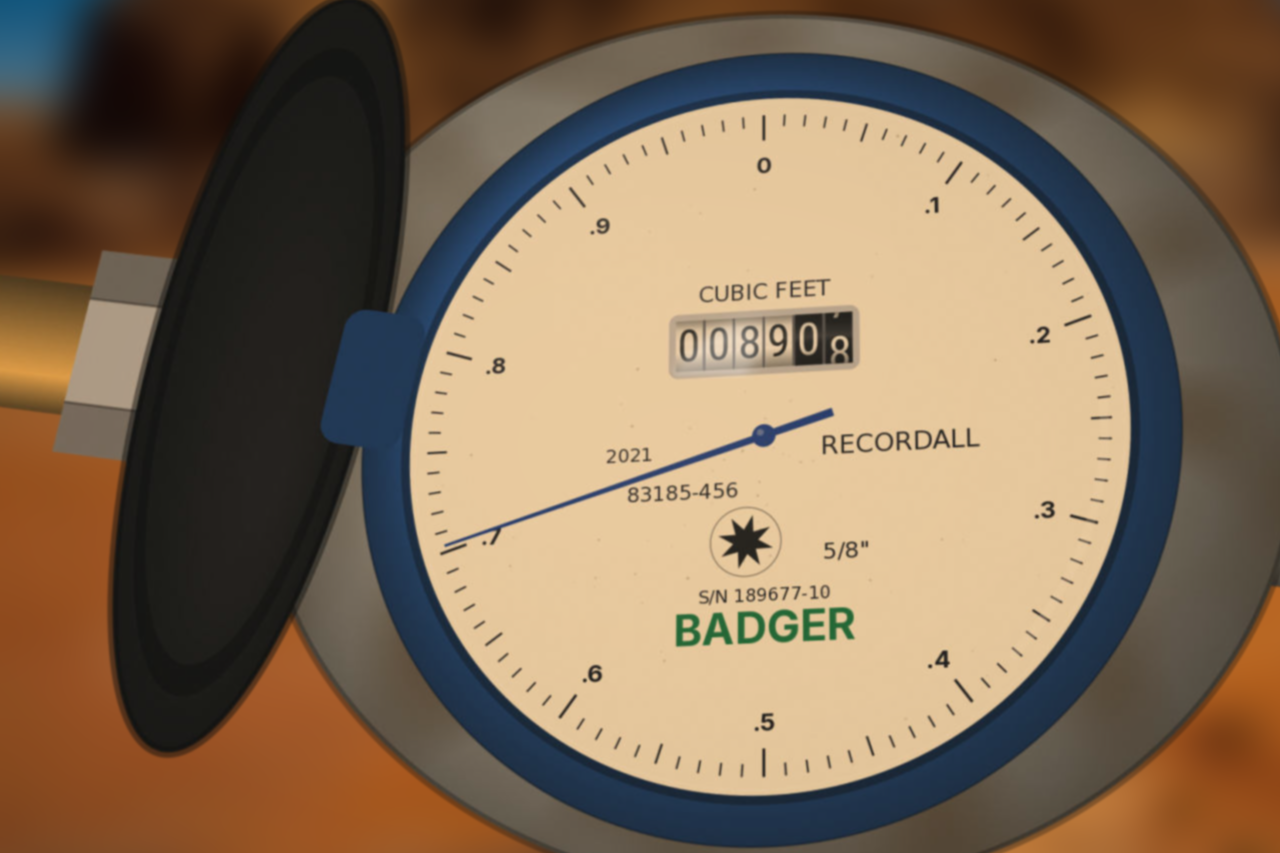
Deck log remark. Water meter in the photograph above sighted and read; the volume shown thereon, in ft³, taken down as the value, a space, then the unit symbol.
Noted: 8907.70 ft³
